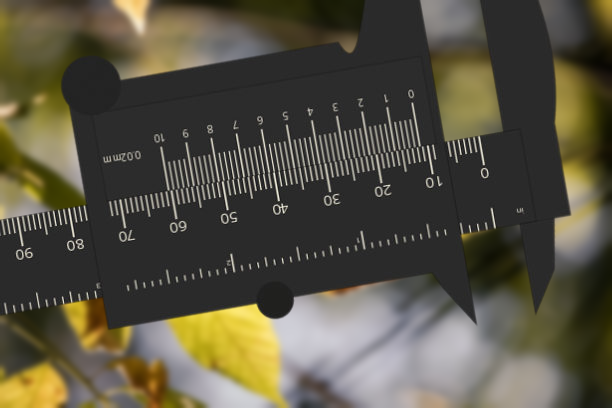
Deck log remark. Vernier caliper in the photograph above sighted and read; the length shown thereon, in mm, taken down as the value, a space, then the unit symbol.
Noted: 11.5 mm
